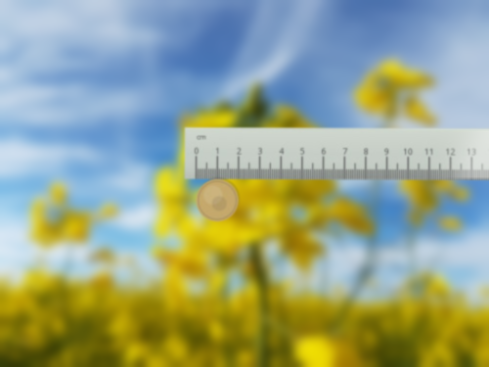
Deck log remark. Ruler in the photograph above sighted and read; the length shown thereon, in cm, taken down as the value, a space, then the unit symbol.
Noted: 2 cm
